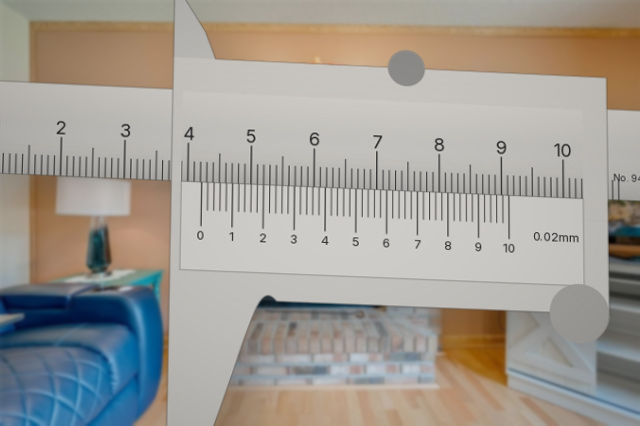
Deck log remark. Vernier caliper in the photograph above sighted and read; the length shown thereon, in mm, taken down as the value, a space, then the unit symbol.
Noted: 42.2 mm
